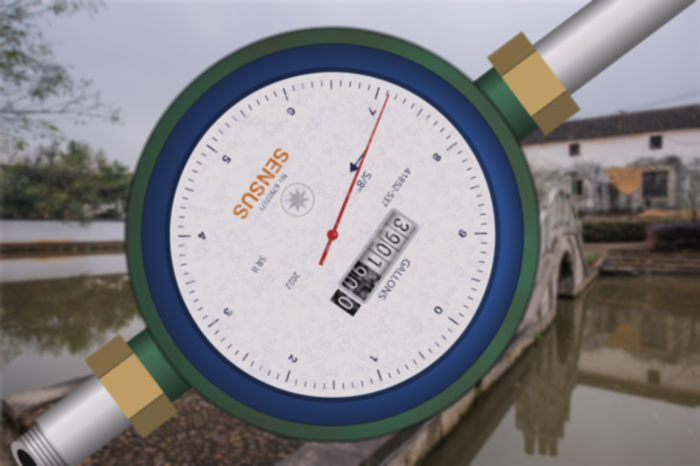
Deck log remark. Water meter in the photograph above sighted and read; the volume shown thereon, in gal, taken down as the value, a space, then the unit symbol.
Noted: 3901897.1 gal
